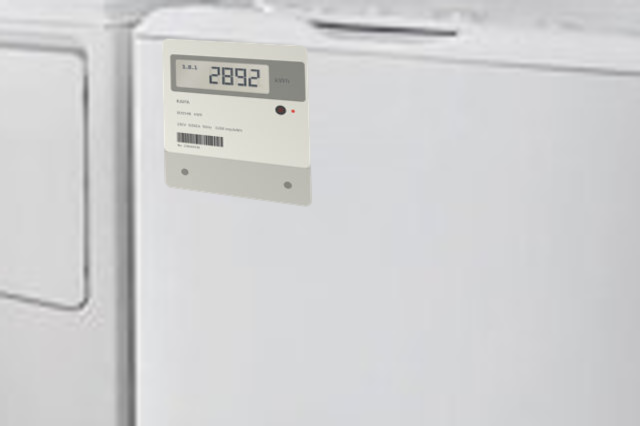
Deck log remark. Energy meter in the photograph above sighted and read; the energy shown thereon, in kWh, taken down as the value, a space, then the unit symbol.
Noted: 2892 kWh
